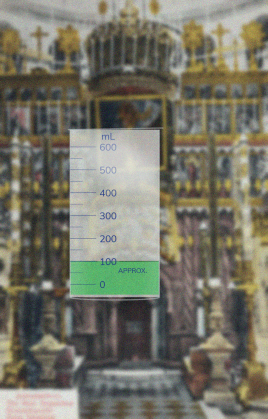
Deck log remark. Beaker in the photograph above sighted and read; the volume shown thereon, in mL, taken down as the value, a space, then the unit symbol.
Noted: 100 mL
